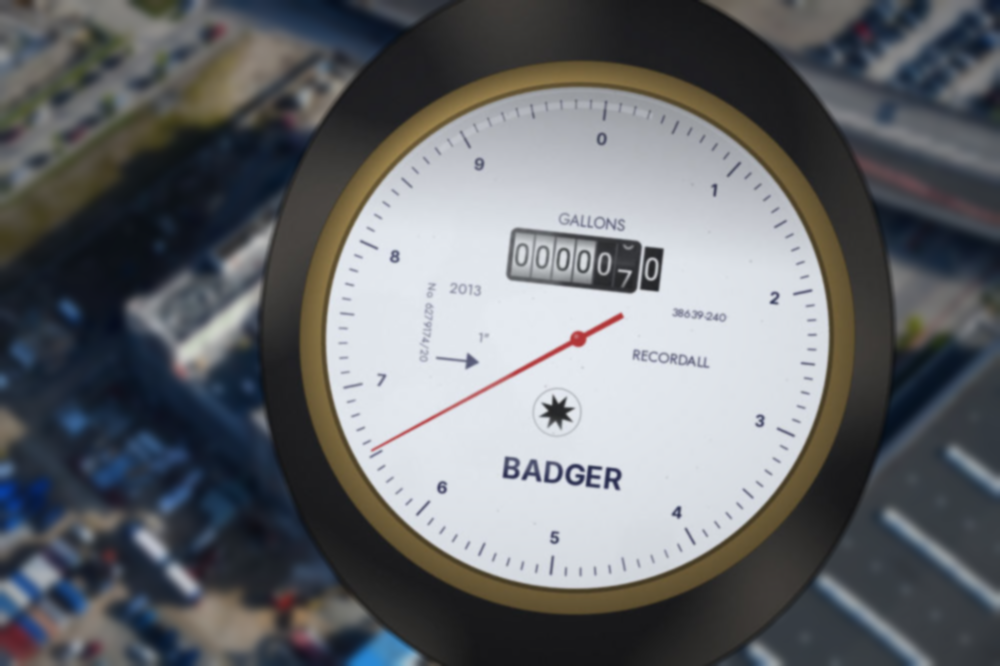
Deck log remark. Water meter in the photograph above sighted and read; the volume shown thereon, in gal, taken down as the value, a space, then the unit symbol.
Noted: 66.5 gal
